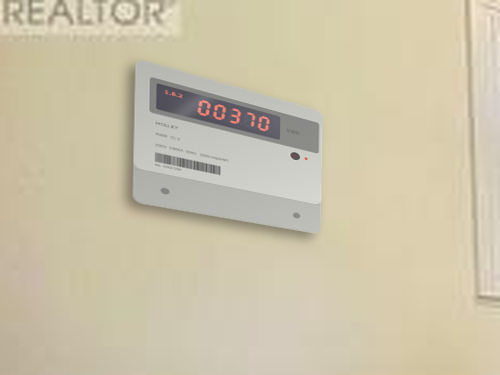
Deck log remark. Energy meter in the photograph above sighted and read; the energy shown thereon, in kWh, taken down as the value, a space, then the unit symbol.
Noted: 370 kWh
